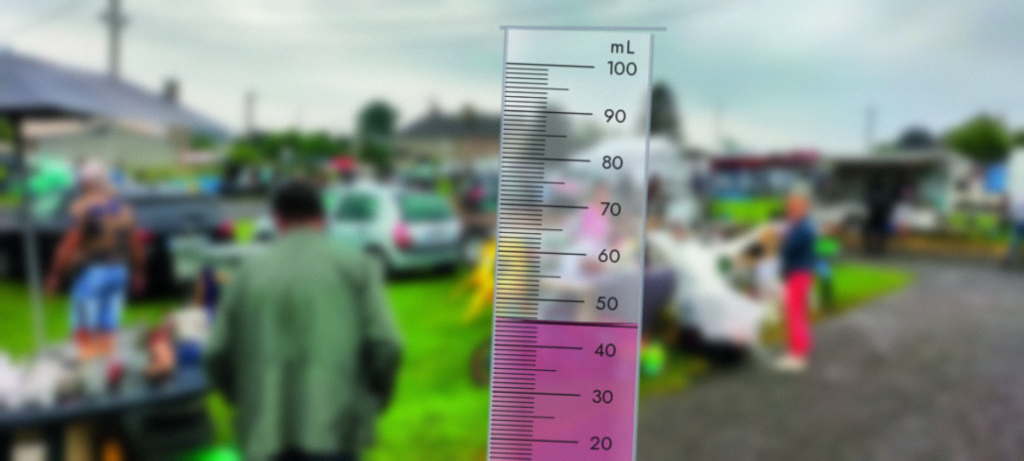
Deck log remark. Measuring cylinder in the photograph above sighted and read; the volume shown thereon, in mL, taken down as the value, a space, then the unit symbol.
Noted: 45 mL
